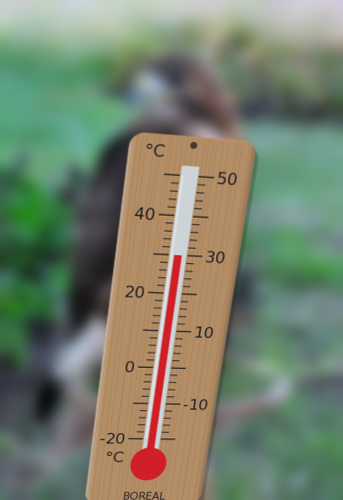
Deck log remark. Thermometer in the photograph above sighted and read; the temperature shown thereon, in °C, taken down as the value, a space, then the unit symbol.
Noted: 30 °C
